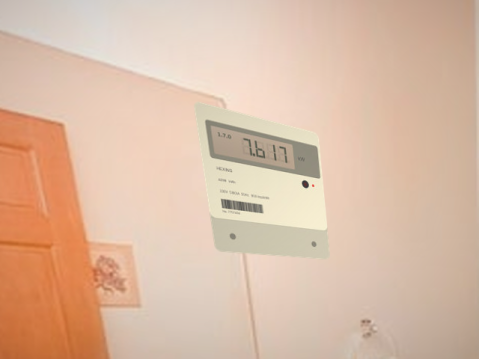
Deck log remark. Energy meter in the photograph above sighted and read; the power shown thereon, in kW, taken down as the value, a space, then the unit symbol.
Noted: 7.617 kW
